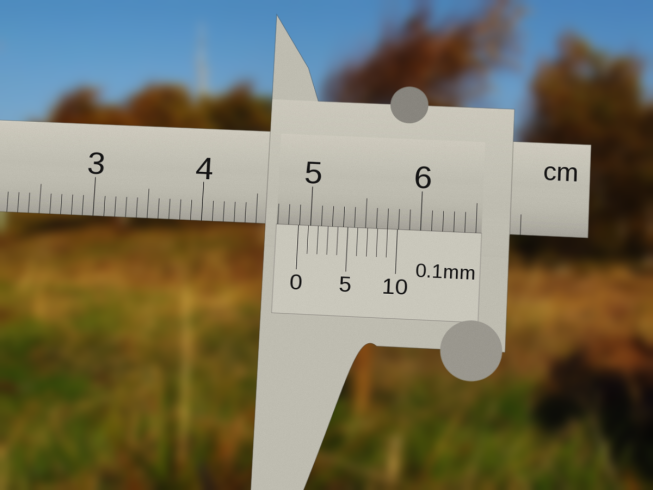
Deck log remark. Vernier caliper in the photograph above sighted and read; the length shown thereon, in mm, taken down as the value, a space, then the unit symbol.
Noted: 48.9 mm
